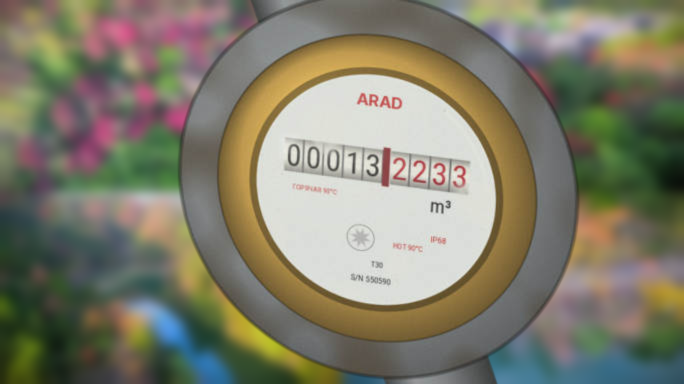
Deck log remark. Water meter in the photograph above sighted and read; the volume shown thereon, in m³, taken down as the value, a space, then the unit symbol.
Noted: 13.2233 m³
